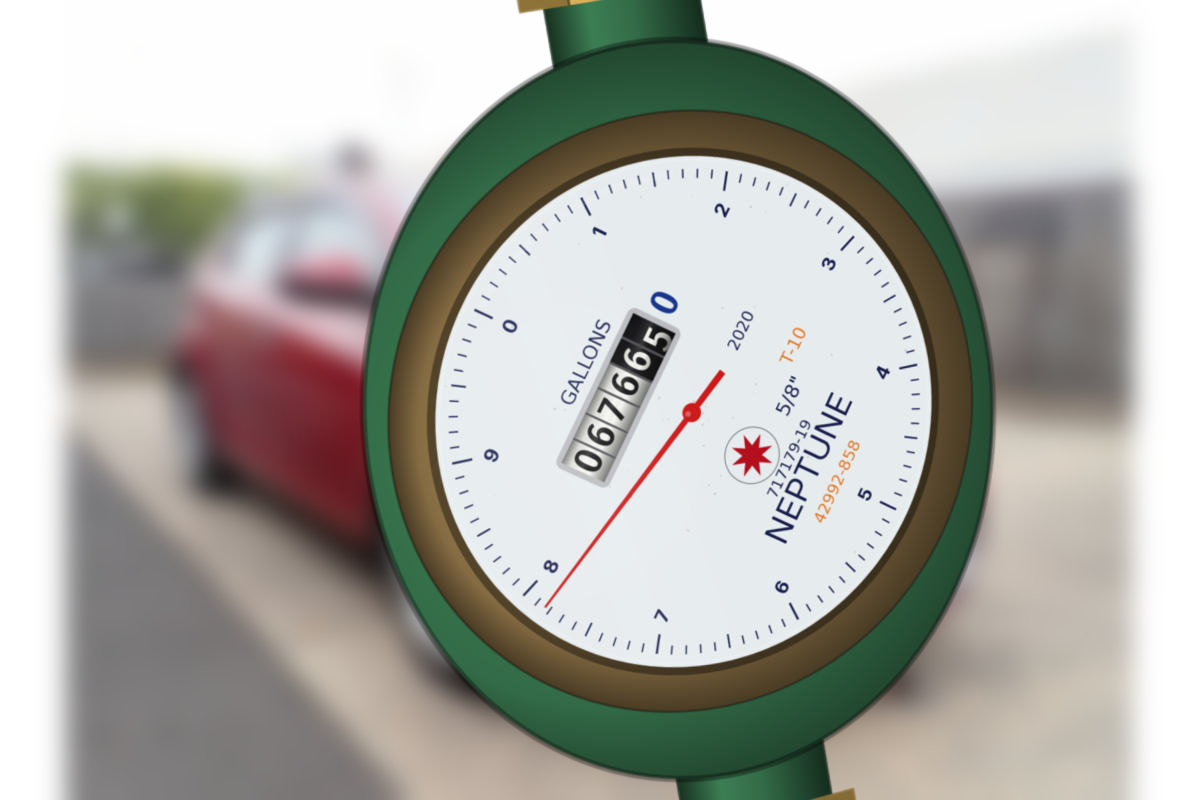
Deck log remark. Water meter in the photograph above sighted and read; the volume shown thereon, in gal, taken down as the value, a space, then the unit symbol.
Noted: 676647.8 gal
